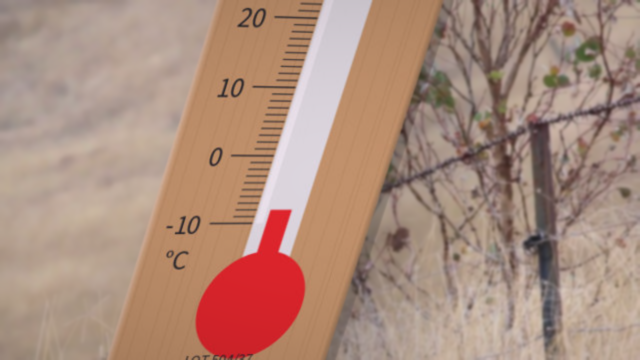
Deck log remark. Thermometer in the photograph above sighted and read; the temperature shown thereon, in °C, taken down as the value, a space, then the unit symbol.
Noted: -8 °C
